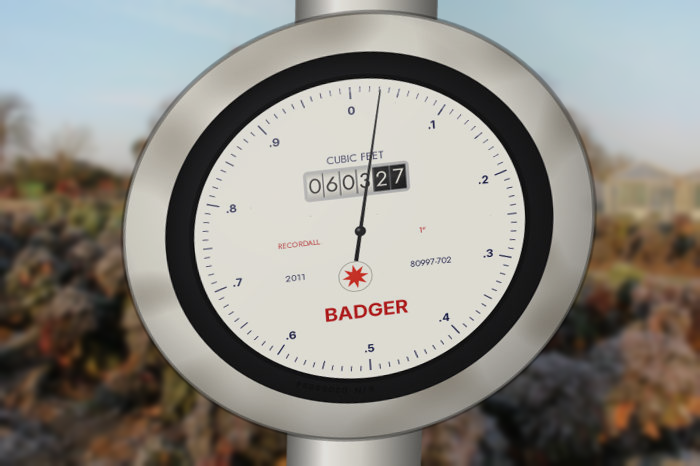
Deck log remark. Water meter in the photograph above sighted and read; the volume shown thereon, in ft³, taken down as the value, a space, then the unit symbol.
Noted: 60327.03 ft³
